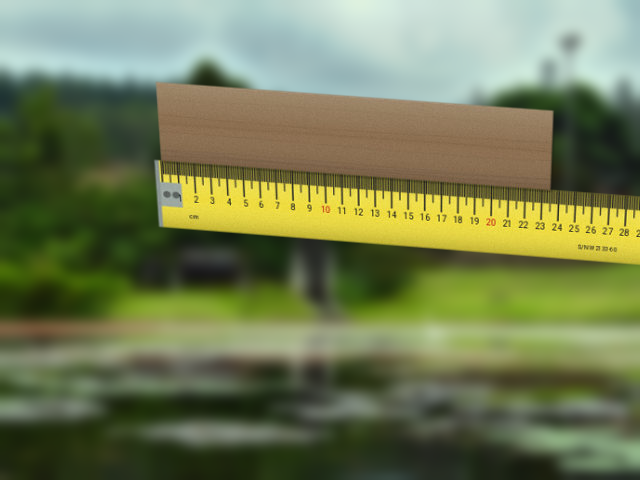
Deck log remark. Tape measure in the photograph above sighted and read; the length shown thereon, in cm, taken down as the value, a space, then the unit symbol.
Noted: 23.5 cm
